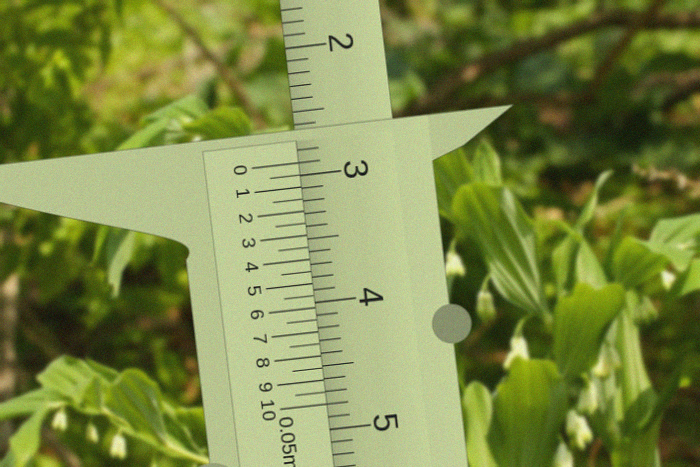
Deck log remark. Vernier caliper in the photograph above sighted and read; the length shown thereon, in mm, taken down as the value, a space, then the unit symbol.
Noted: 29.0 mm
